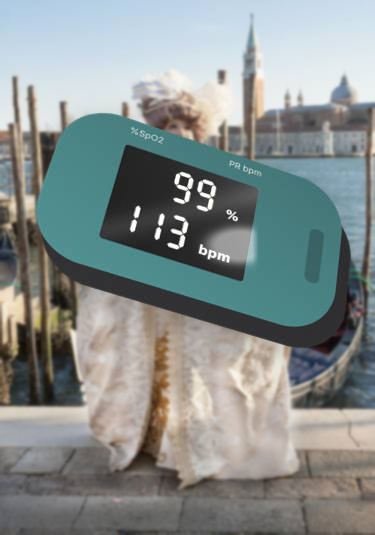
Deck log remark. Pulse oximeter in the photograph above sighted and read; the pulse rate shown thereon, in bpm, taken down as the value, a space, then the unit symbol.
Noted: 113 bpm
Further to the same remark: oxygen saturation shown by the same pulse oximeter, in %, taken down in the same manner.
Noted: 99 %
